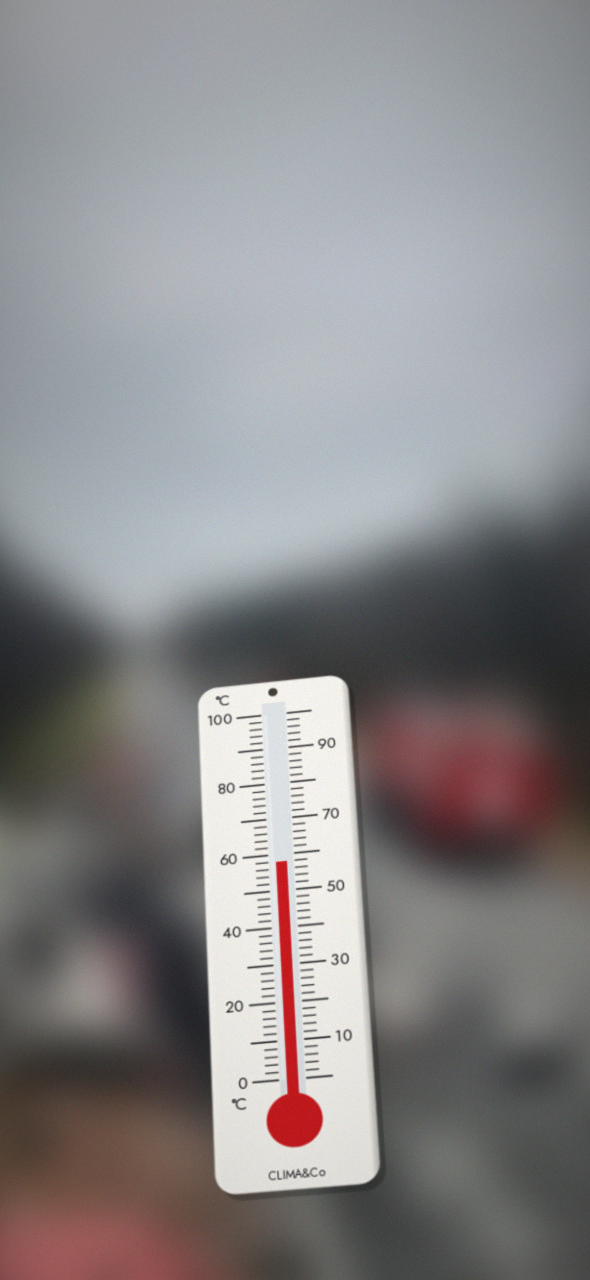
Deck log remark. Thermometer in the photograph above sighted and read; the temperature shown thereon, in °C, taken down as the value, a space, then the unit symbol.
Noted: 58 °C
